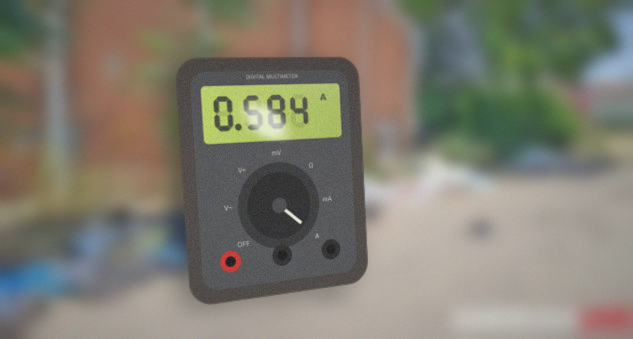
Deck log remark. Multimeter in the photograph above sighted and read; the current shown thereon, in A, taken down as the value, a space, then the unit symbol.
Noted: 0.584 A
